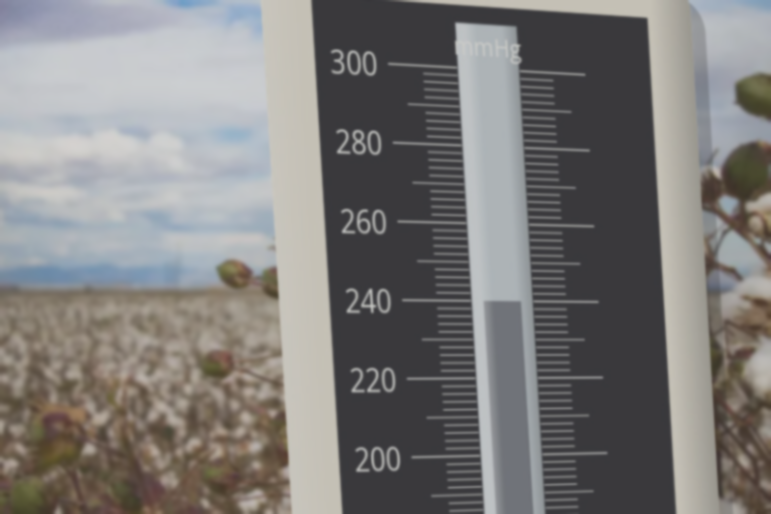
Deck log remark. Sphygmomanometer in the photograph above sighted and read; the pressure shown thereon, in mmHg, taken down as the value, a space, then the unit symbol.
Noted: 240 mmHg
